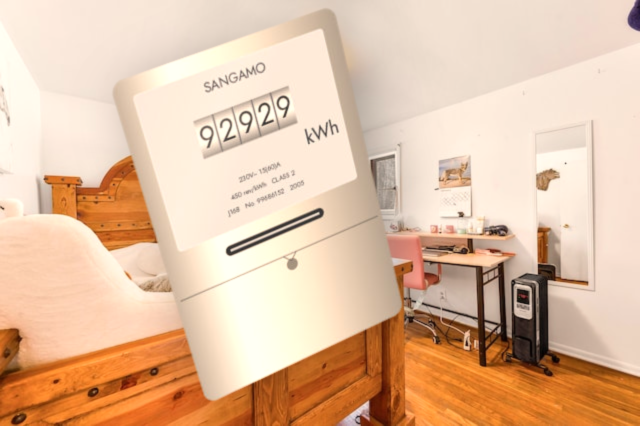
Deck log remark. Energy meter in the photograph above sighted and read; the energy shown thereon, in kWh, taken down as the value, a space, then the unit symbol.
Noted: 92929 kWh
